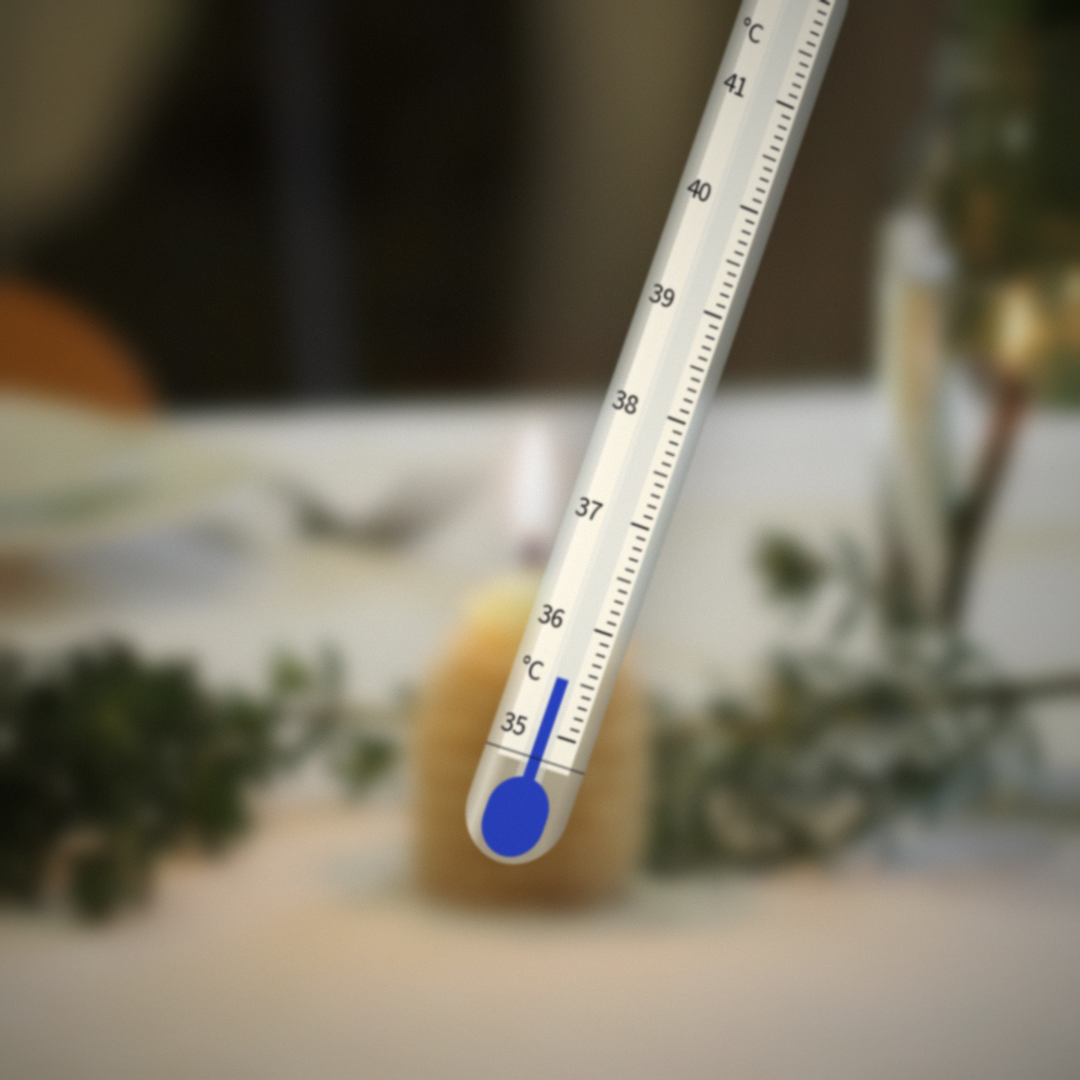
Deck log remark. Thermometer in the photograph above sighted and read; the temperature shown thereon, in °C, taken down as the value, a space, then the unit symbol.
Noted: 35.5 °C
